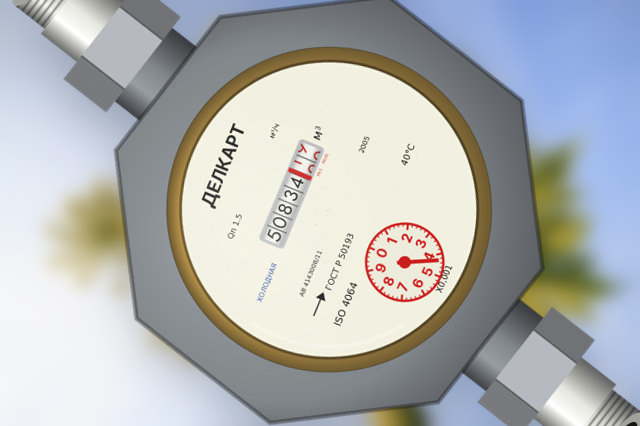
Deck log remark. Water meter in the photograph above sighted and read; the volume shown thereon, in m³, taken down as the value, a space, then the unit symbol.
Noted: 50834.194 m³
